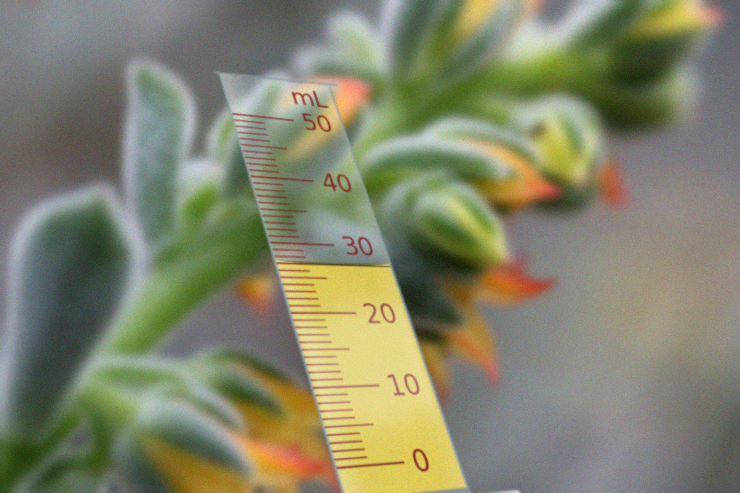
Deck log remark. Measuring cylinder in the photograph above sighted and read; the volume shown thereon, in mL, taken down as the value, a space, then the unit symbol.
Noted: 27 mL
